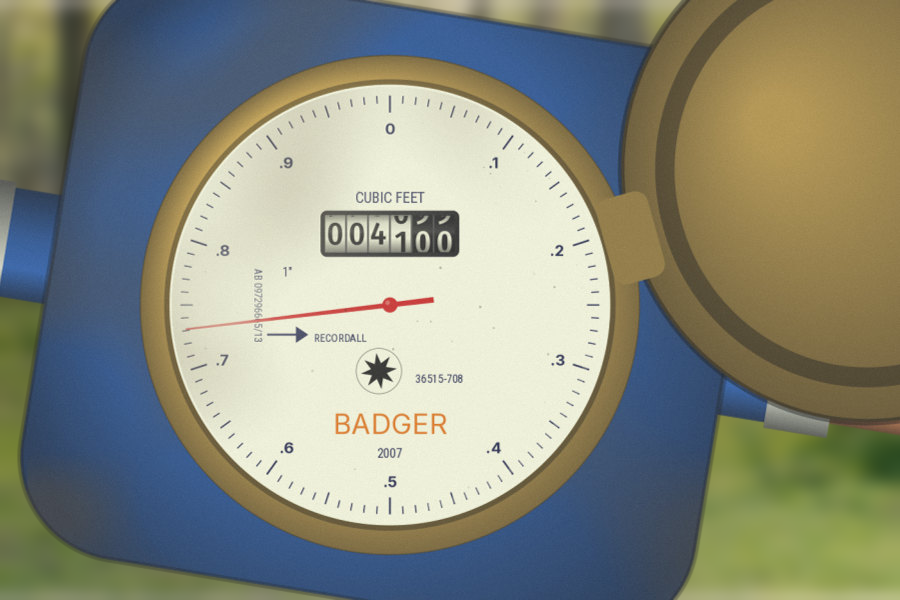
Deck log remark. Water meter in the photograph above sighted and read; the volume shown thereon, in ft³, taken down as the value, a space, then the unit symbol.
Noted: 4099.73 ft³
